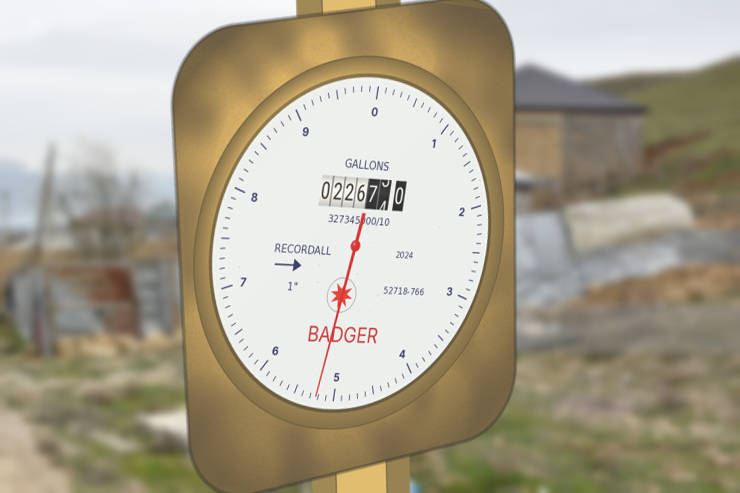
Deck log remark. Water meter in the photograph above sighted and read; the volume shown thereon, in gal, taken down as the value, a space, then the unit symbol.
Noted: 226735.2 gal
